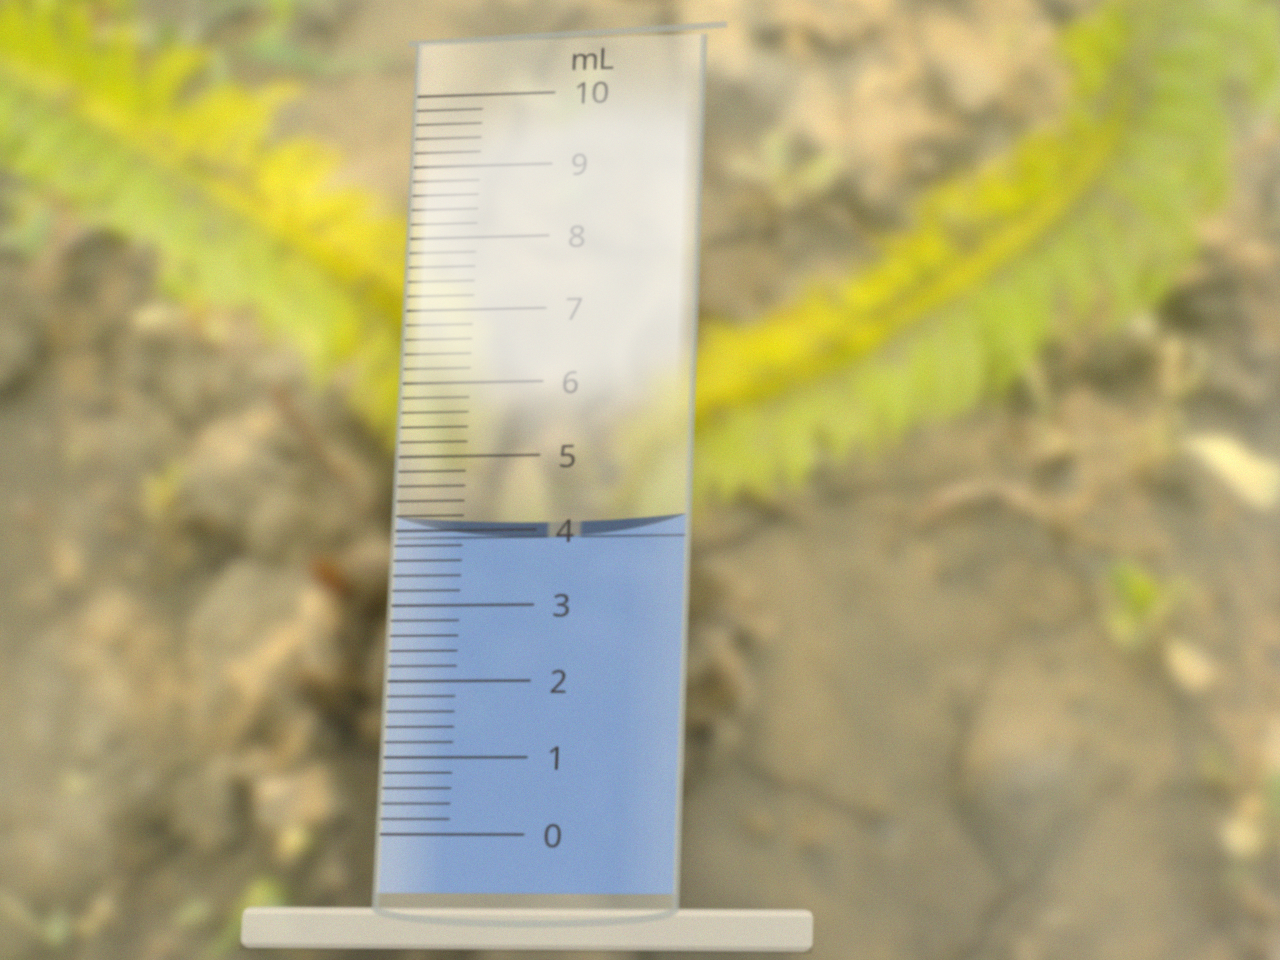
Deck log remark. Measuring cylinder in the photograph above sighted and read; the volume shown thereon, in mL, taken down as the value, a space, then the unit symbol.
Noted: 3.9 mL
